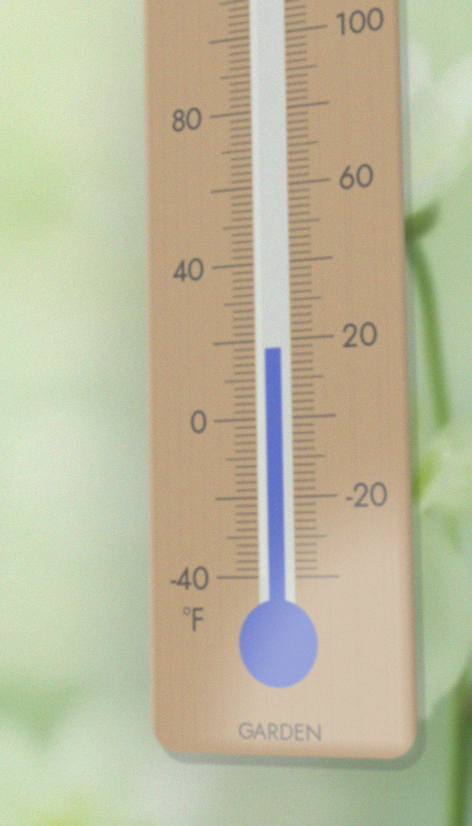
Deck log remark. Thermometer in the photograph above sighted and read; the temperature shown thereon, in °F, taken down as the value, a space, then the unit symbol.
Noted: 18 °F
